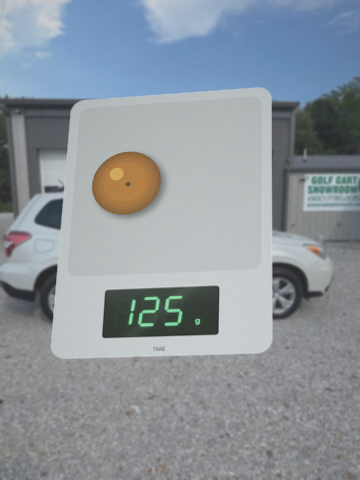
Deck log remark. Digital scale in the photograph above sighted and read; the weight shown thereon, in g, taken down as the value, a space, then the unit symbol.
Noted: 125 g
